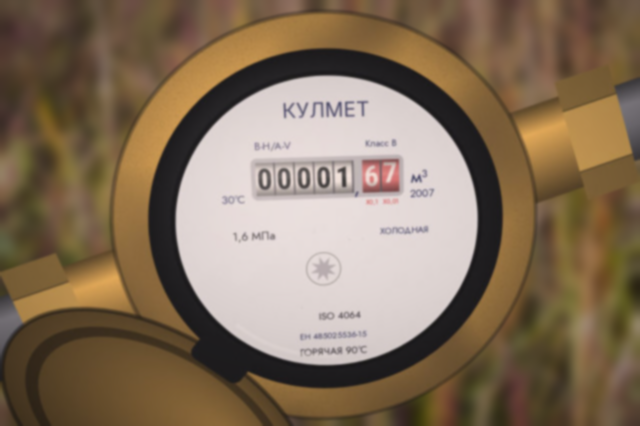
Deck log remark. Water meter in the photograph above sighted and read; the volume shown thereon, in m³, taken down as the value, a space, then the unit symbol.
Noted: 1.67 m³
